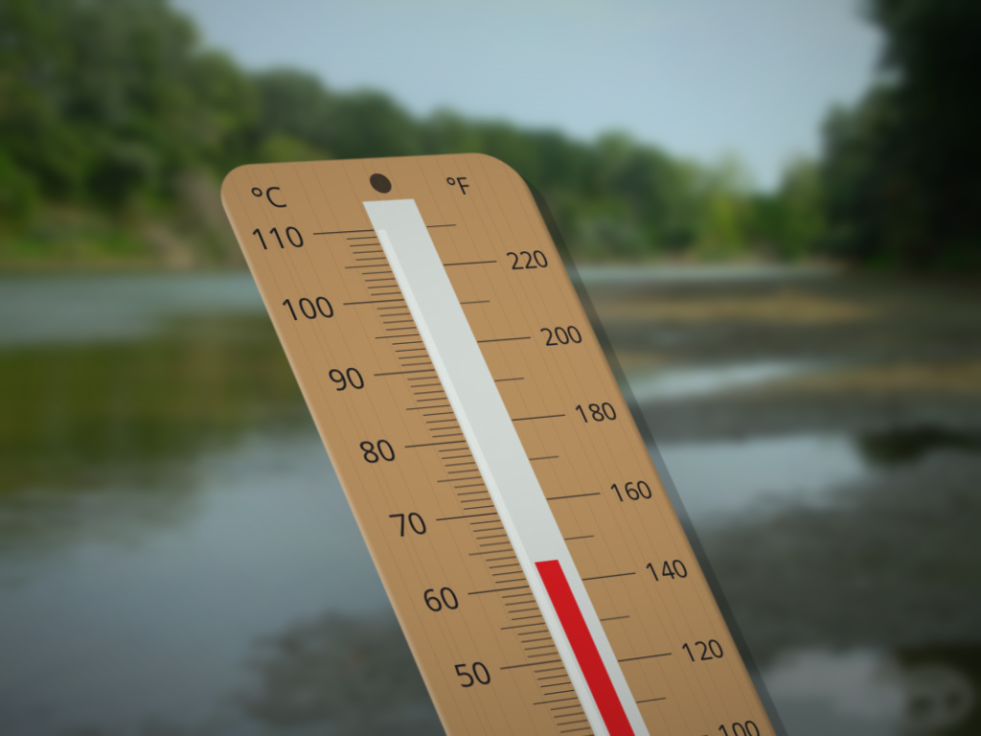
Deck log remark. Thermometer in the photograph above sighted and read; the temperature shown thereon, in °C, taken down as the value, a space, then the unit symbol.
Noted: 63 °C
